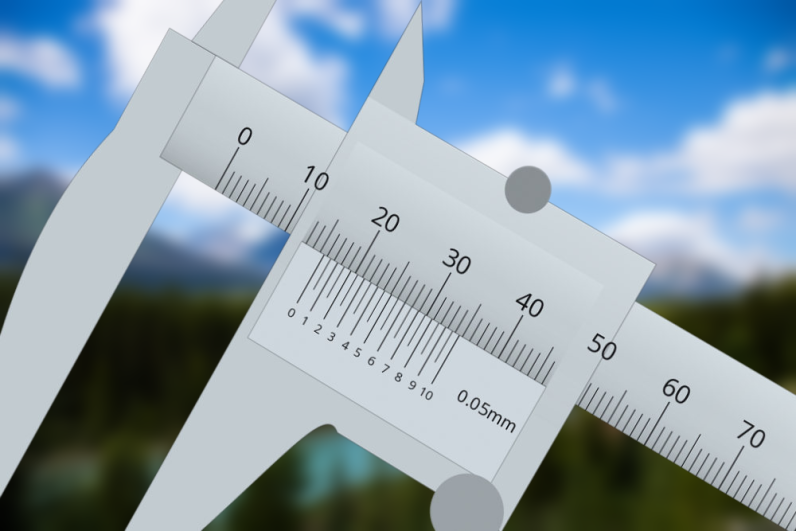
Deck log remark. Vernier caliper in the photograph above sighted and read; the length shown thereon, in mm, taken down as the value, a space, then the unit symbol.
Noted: 15.6 mm
